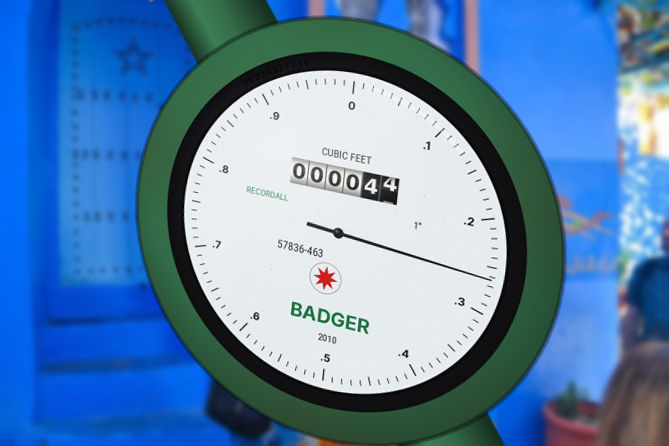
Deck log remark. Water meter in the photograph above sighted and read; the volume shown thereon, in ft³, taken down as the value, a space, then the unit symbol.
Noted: 44.26 ft³
